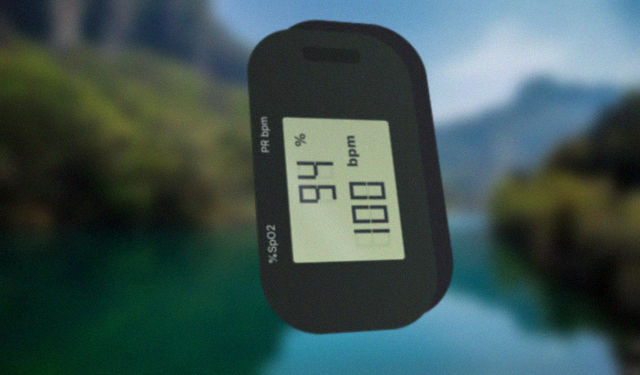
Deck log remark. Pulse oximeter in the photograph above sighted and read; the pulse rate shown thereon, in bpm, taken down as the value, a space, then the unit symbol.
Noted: 100 bpm
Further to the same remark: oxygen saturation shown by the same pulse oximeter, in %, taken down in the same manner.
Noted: 94 %
